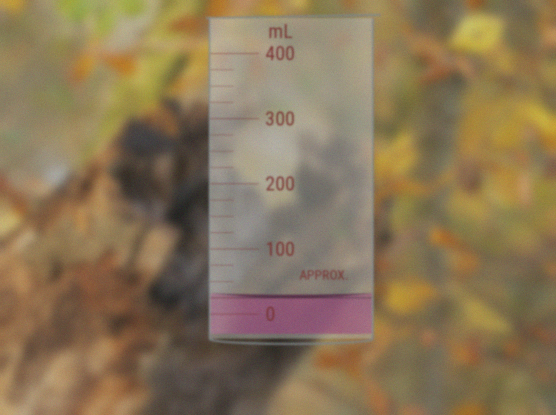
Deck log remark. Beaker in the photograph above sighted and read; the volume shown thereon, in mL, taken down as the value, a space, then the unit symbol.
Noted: 25 mL
